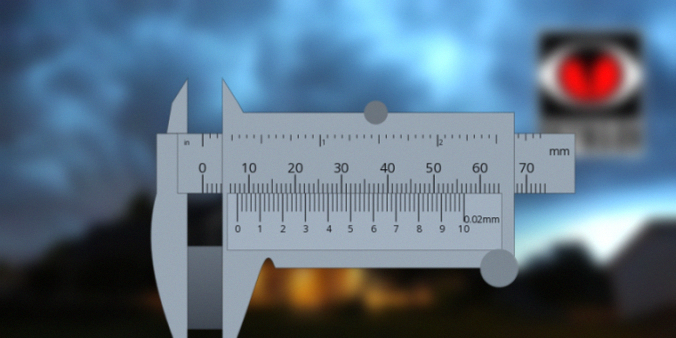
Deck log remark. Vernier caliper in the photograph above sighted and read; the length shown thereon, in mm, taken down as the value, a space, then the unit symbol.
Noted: 7.5 mm
